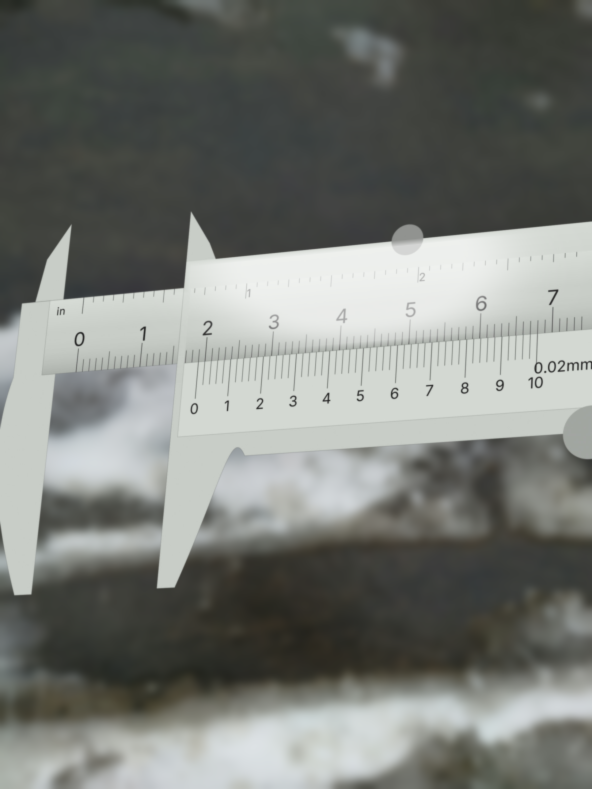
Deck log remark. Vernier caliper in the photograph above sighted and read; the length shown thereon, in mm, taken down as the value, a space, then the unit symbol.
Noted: 19.0 mm
